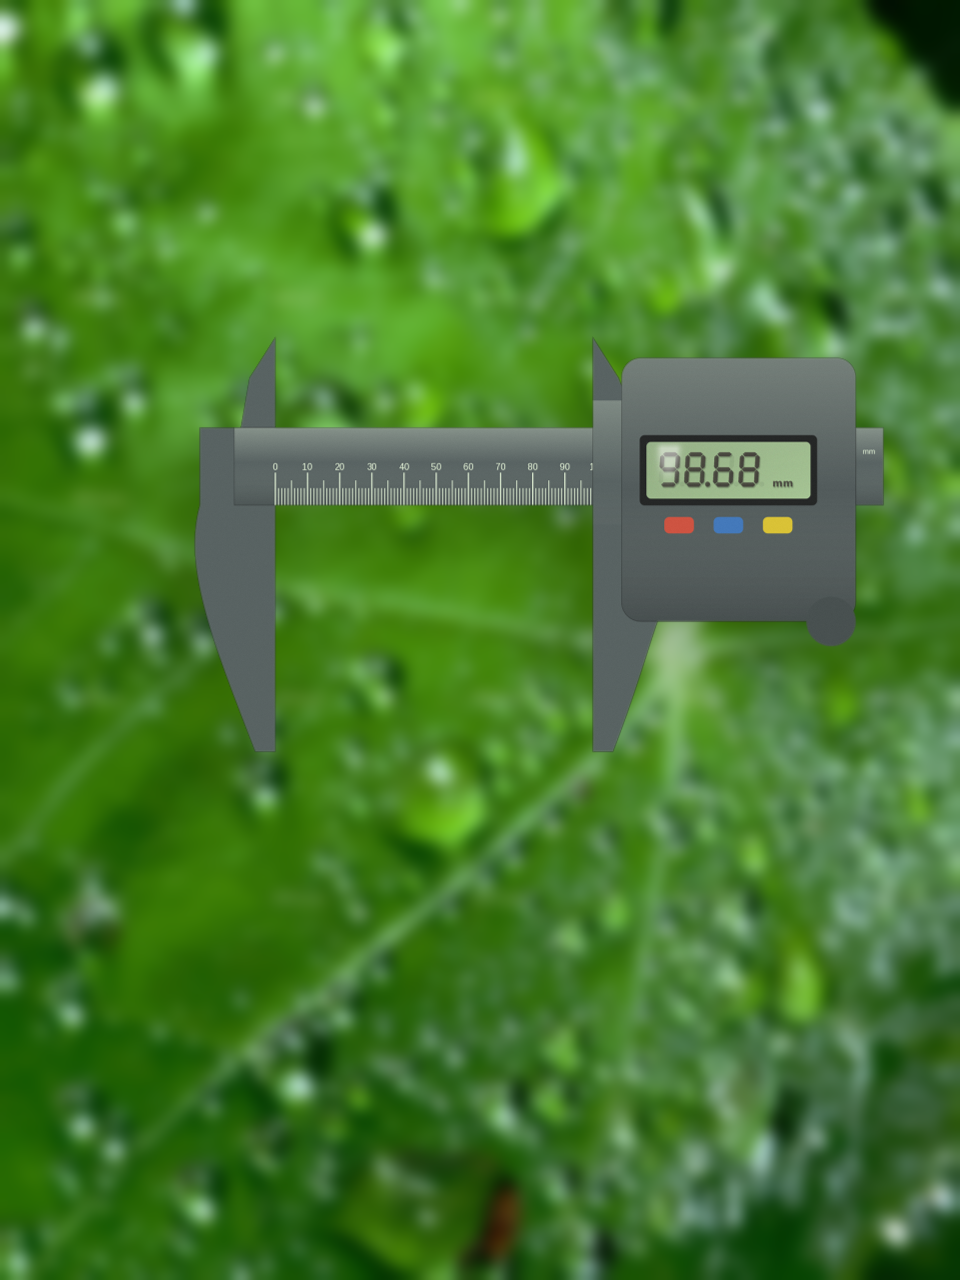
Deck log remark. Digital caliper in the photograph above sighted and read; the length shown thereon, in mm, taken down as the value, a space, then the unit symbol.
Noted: 98.68 mm
